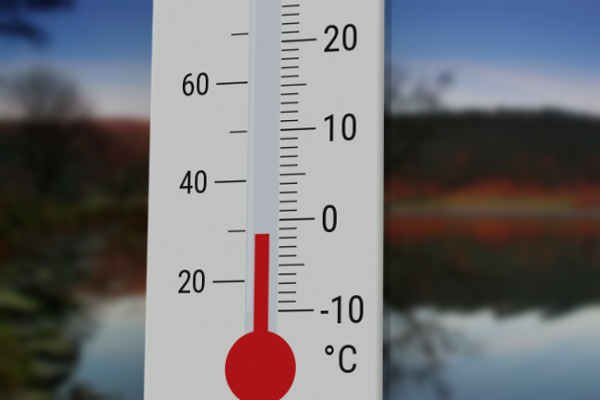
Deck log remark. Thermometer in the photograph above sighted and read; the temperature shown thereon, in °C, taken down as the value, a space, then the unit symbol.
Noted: -1.5 °C
